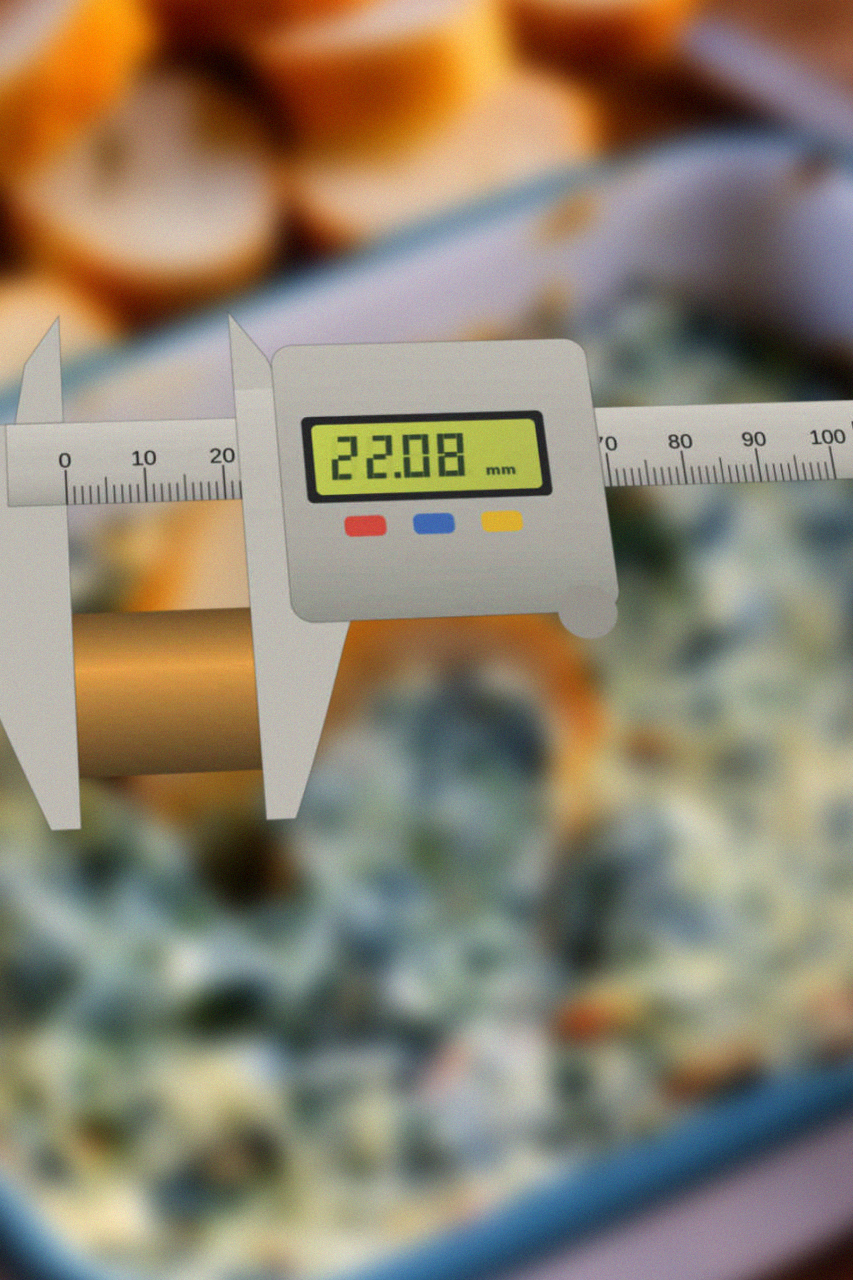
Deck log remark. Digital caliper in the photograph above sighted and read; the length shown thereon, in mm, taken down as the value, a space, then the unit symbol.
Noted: 22.08 mm
